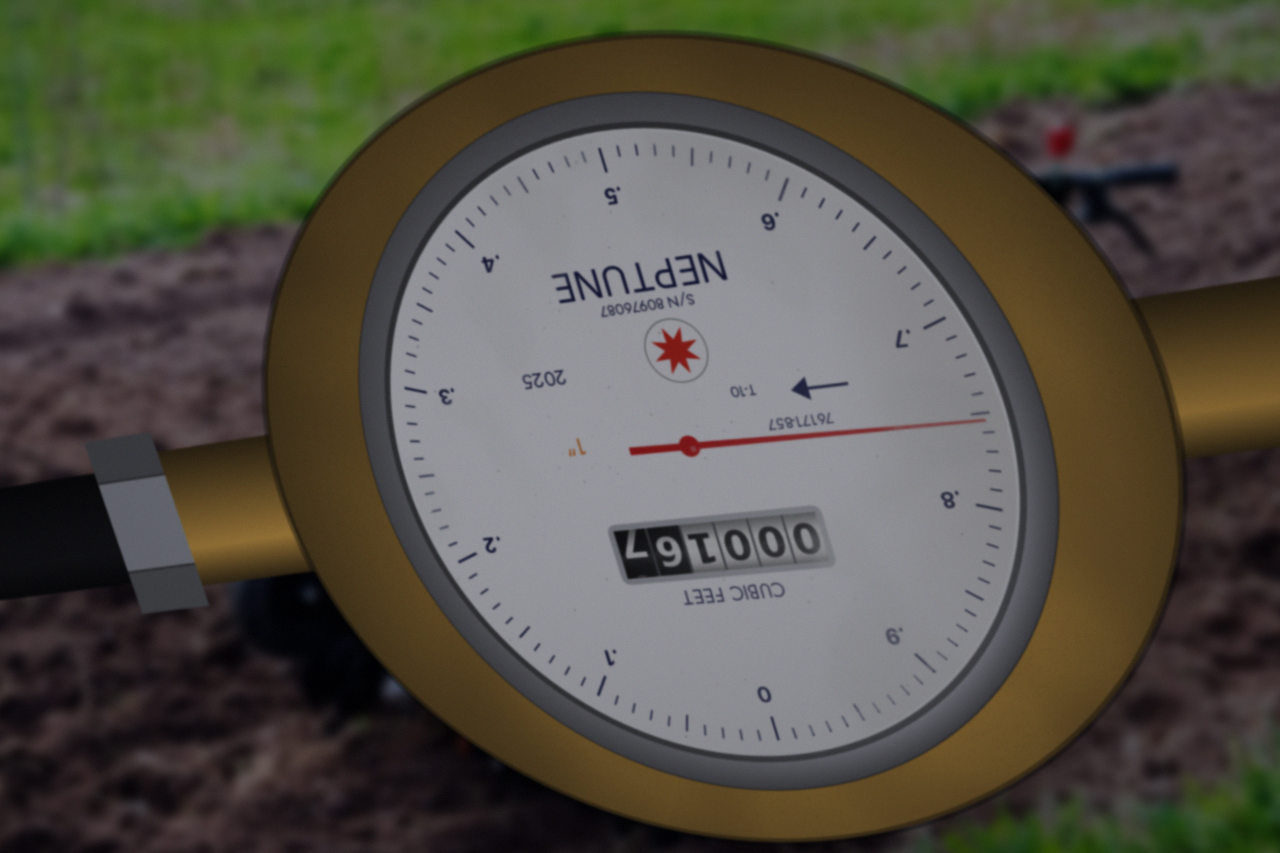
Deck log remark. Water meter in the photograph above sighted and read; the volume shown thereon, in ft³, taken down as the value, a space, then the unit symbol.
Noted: 166.75 ft³
